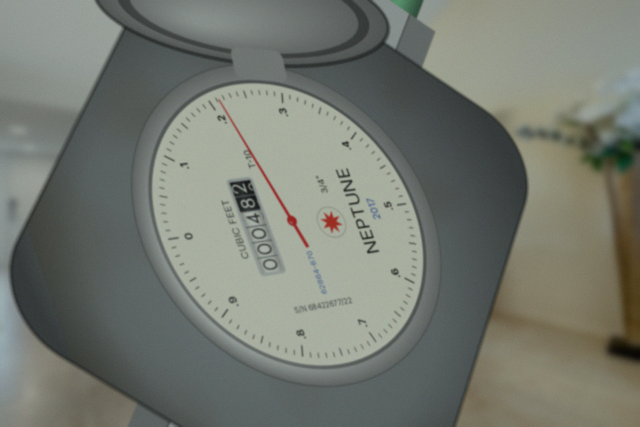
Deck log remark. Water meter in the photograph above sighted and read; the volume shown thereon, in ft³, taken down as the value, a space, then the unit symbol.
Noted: 482.21 ft³
